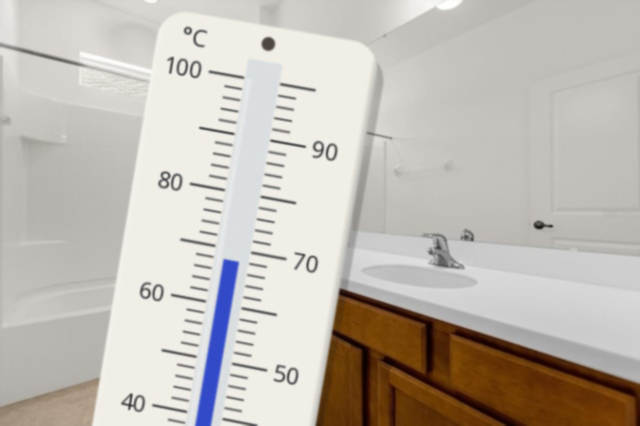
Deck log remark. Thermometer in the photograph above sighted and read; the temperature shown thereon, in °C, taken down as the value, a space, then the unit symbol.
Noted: 68 °C
